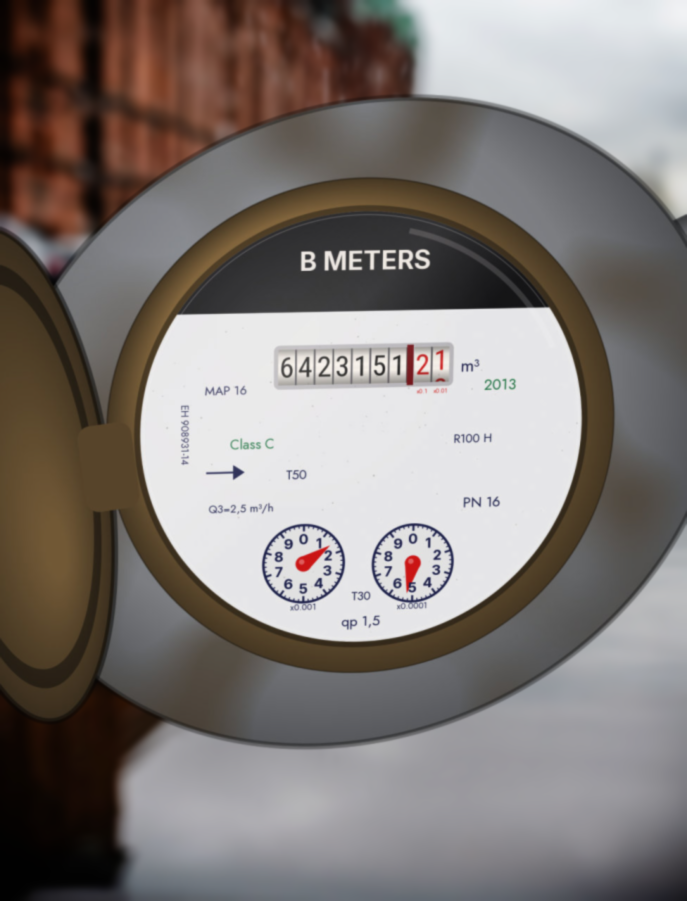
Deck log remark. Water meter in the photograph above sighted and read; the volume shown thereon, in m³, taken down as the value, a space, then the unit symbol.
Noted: 6423151.2115 m³
